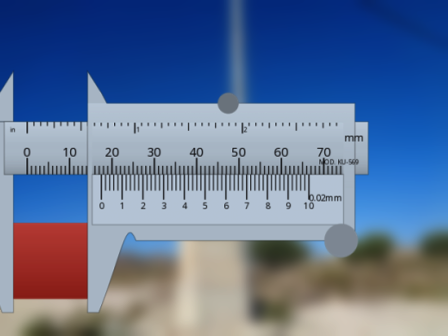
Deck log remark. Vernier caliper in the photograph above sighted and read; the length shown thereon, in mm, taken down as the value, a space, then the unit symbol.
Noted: 17.5 mm
